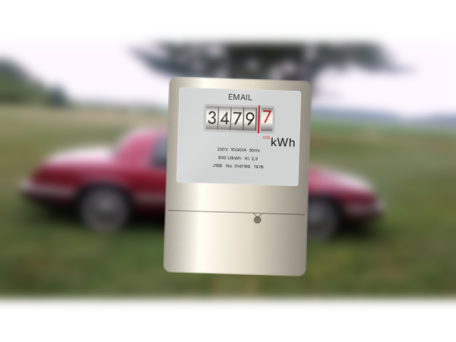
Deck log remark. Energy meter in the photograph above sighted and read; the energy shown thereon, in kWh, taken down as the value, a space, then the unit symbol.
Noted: 3479.7 kWh
